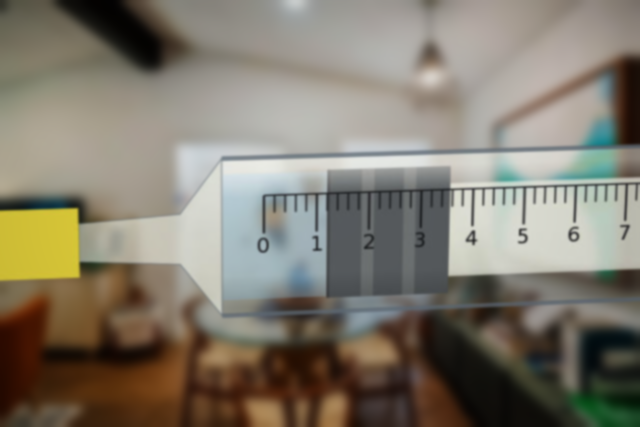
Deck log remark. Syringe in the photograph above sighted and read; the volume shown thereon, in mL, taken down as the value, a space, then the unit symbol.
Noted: 1.2 mL
